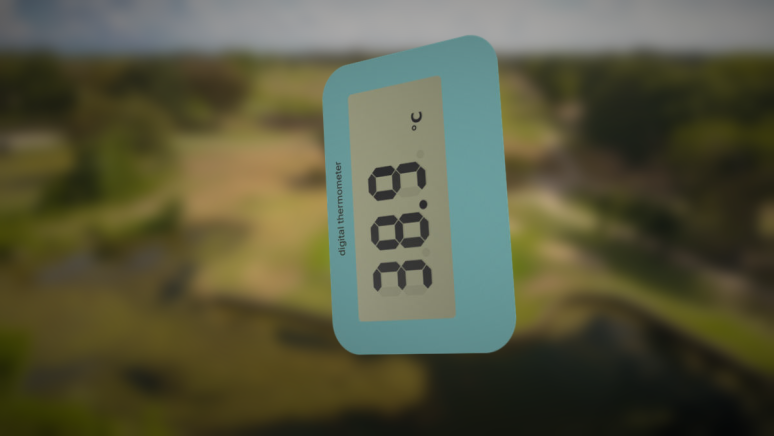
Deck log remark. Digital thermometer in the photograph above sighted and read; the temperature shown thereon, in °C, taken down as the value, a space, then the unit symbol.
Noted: 38.9 °C
